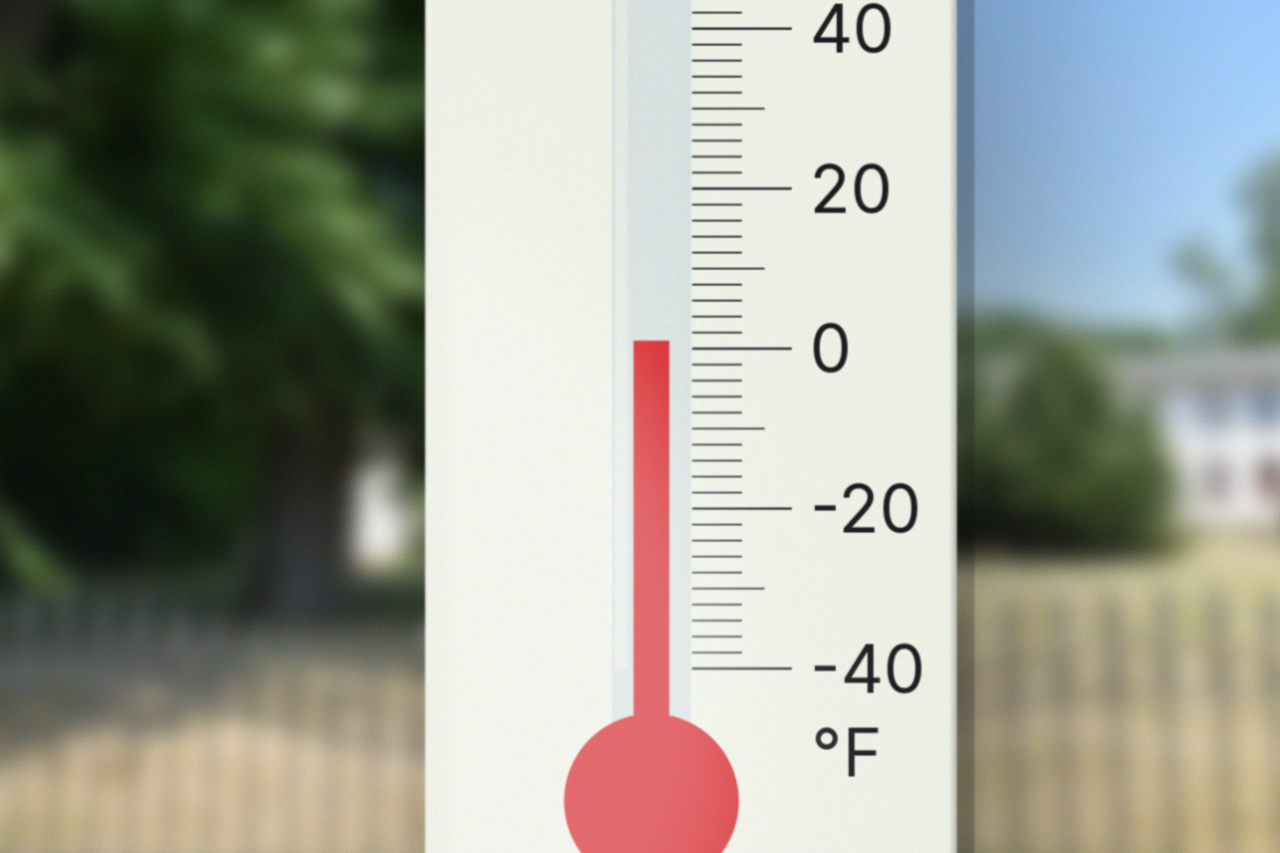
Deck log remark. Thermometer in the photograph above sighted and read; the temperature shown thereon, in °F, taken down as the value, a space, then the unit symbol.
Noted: 1 °F
